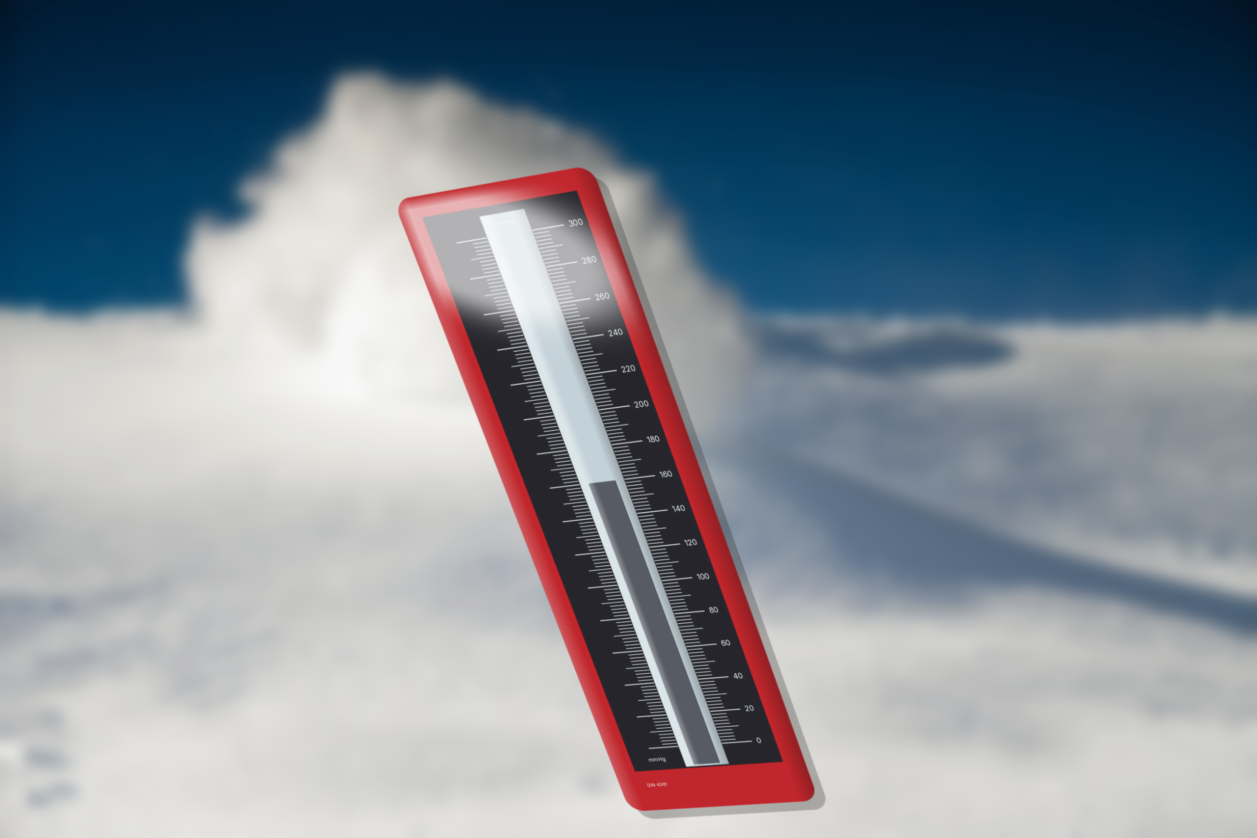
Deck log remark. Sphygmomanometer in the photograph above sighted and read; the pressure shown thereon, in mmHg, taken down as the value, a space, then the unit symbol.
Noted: 160 mmHg
